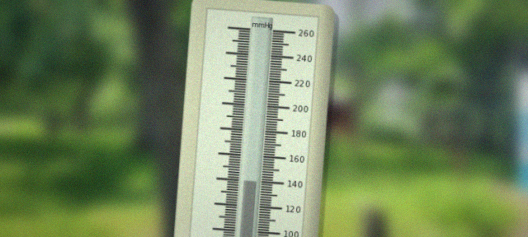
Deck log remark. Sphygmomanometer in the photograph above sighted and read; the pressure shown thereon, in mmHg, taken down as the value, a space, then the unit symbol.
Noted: 140 mmHg
